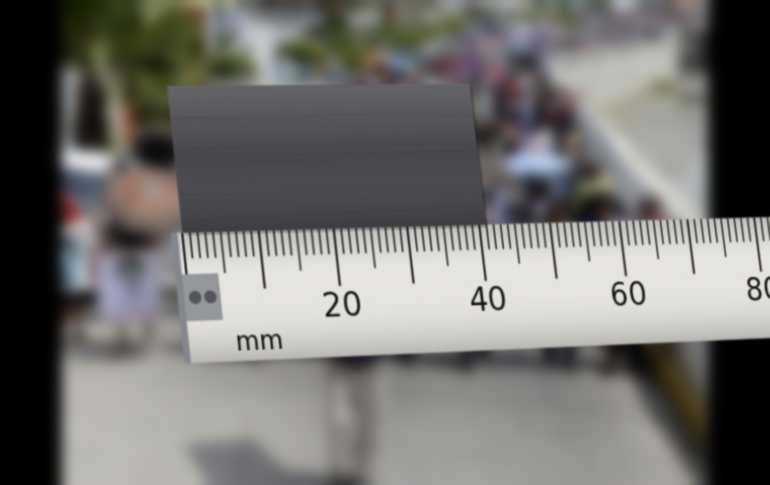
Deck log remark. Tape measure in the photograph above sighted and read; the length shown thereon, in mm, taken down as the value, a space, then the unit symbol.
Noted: 41 mm
